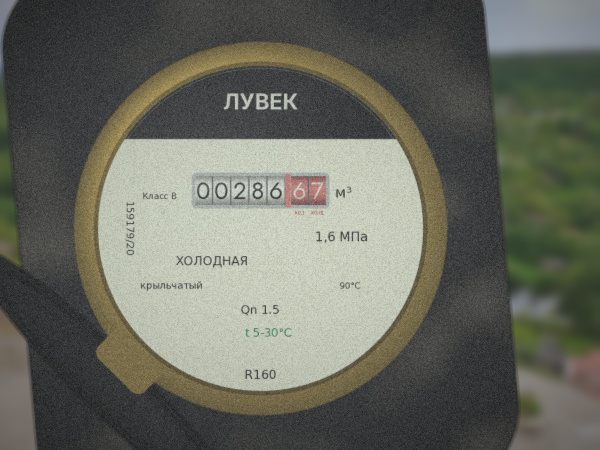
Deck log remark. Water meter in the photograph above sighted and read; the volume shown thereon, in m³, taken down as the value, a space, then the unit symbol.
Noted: 286.67 m³
